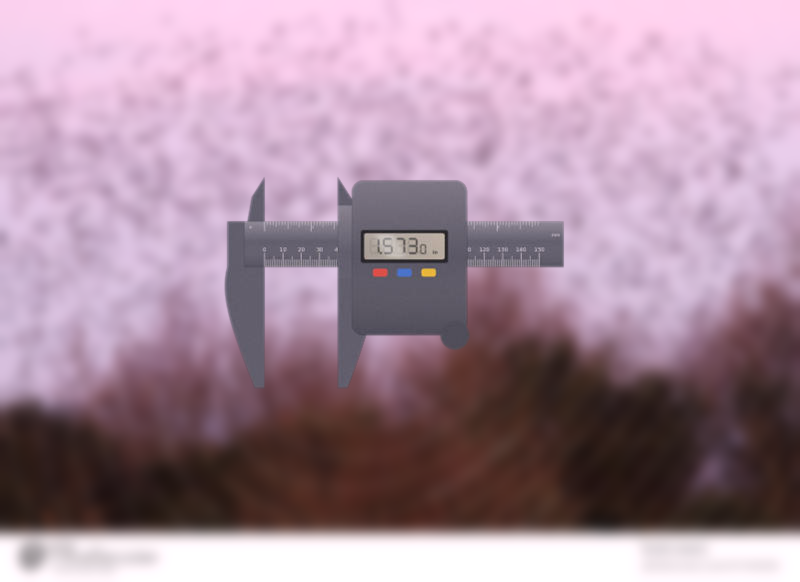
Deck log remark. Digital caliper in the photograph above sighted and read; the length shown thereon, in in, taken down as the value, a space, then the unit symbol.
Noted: 1.5730 in
